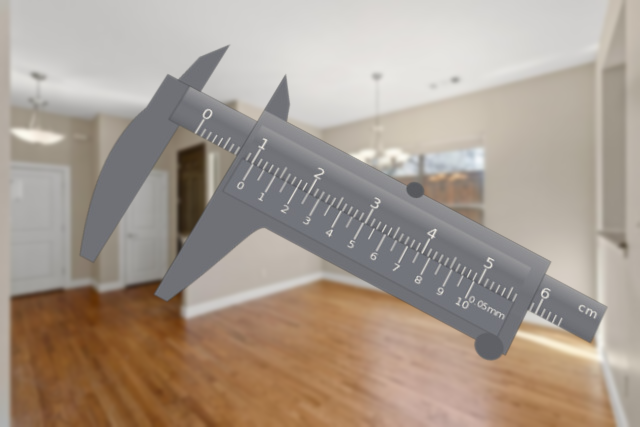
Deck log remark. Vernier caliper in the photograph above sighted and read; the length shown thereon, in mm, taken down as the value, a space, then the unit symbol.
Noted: 10.2 mm
